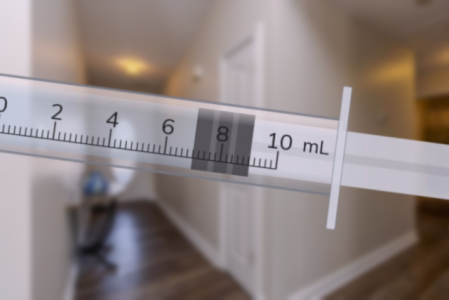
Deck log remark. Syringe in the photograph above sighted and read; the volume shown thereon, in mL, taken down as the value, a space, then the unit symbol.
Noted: 7 mL
